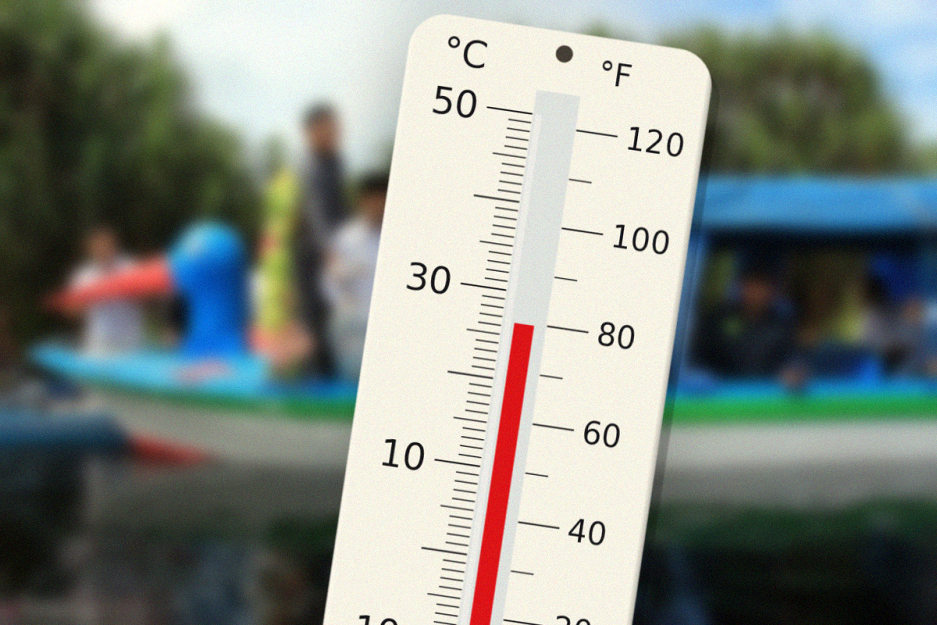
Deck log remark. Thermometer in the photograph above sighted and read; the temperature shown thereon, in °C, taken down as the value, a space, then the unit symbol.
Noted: 26.5 °C
